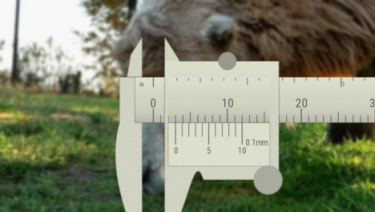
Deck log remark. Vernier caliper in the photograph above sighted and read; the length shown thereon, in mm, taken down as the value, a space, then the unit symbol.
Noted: 3.0 mm
